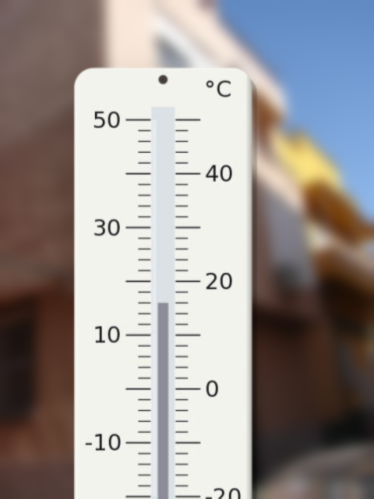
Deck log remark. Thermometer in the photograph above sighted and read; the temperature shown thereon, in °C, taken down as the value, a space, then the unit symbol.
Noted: 16 °C
